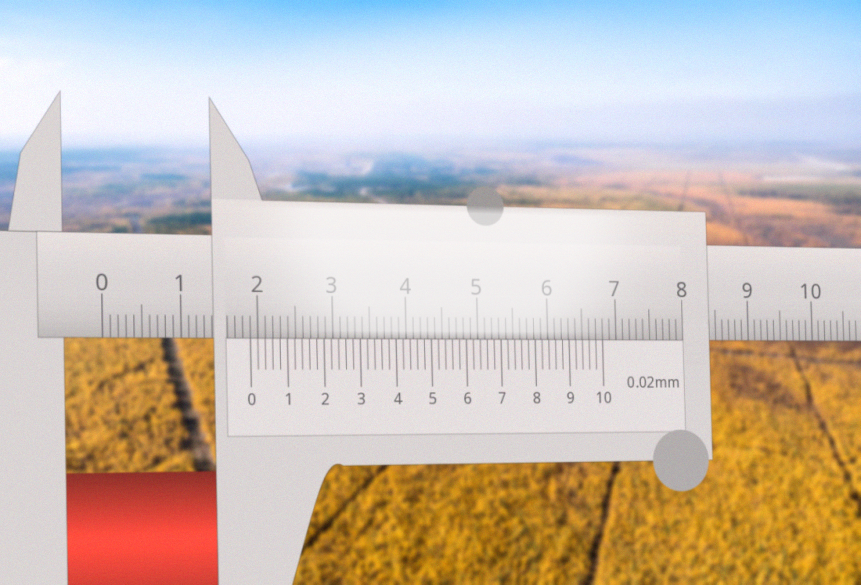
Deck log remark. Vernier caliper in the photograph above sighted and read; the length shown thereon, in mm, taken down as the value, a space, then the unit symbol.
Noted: 19.0 mm
